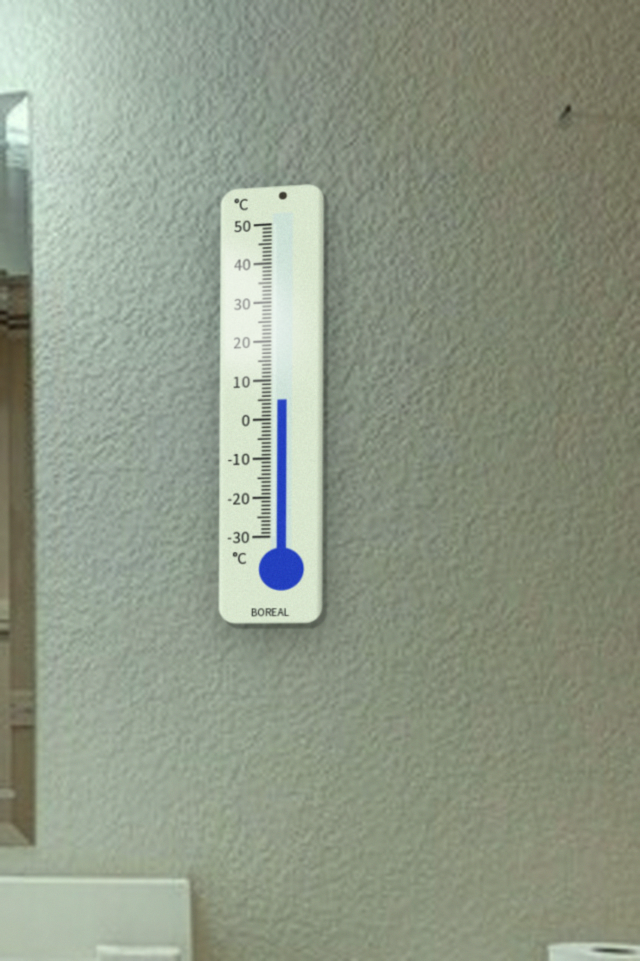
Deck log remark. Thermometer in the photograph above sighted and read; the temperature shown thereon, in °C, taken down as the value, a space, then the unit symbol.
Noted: 5 °C
